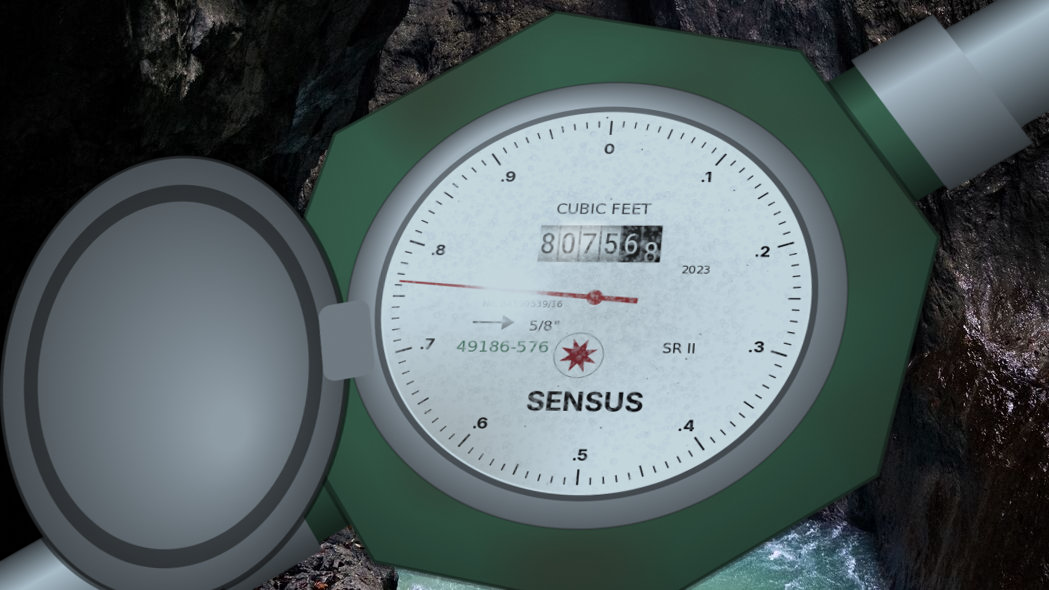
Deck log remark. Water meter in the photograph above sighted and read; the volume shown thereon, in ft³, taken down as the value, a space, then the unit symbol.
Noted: 807567.76 ft³
